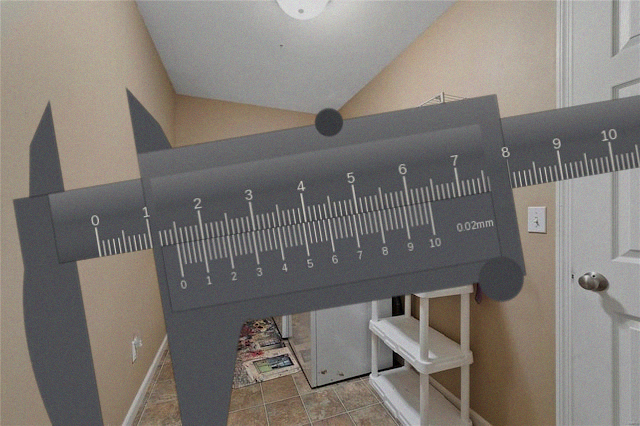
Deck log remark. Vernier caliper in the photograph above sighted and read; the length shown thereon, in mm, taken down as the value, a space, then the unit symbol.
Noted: 15.0 mm
